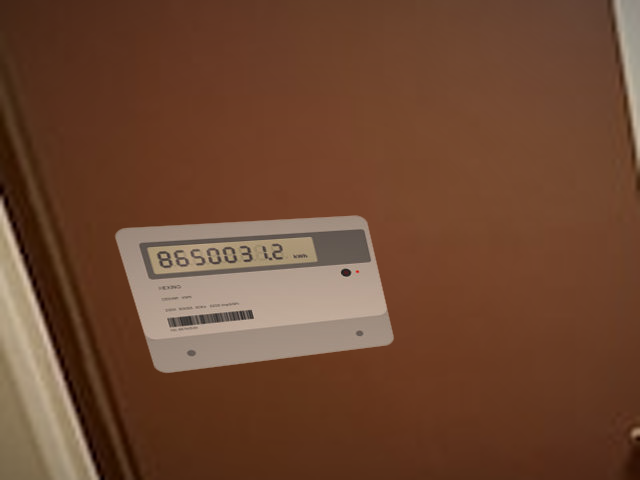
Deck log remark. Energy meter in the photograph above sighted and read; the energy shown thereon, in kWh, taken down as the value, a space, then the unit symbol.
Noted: 8650031.2 kWh
